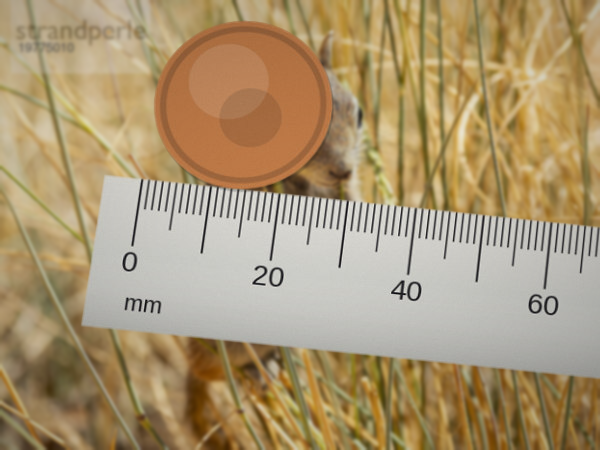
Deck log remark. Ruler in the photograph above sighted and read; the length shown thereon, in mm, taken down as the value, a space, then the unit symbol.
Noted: 26 mm
